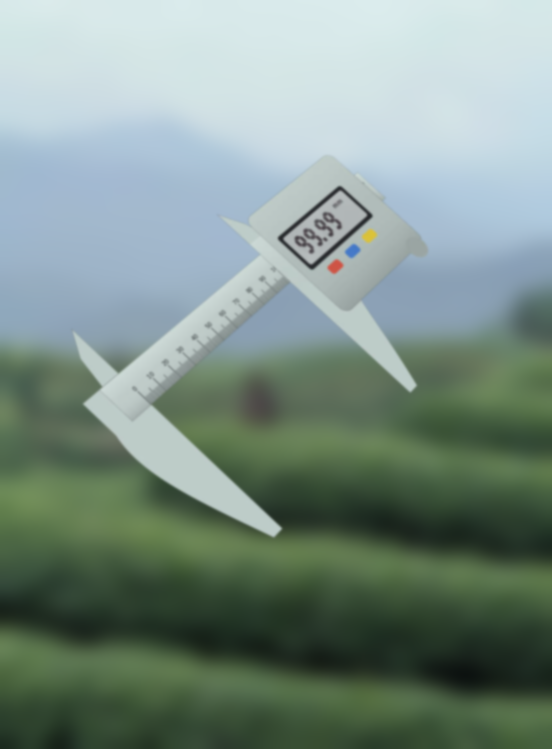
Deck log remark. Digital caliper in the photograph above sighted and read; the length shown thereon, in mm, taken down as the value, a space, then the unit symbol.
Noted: 99.99 mm
